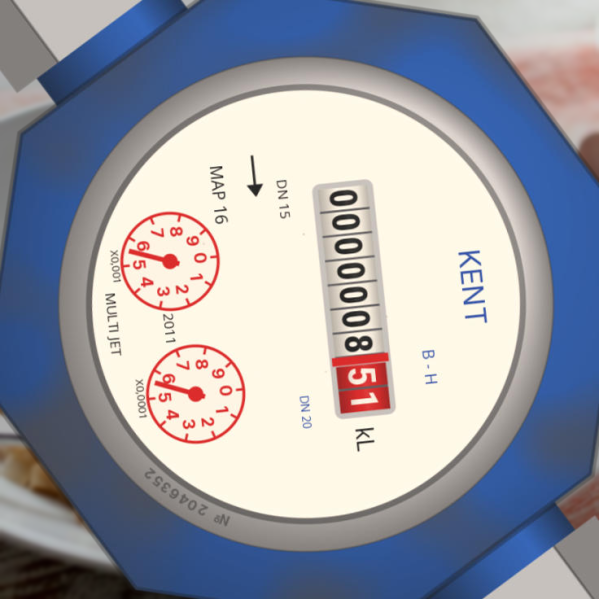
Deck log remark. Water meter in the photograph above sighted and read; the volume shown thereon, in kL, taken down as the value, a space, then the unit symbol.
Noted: 8.5155 kL
